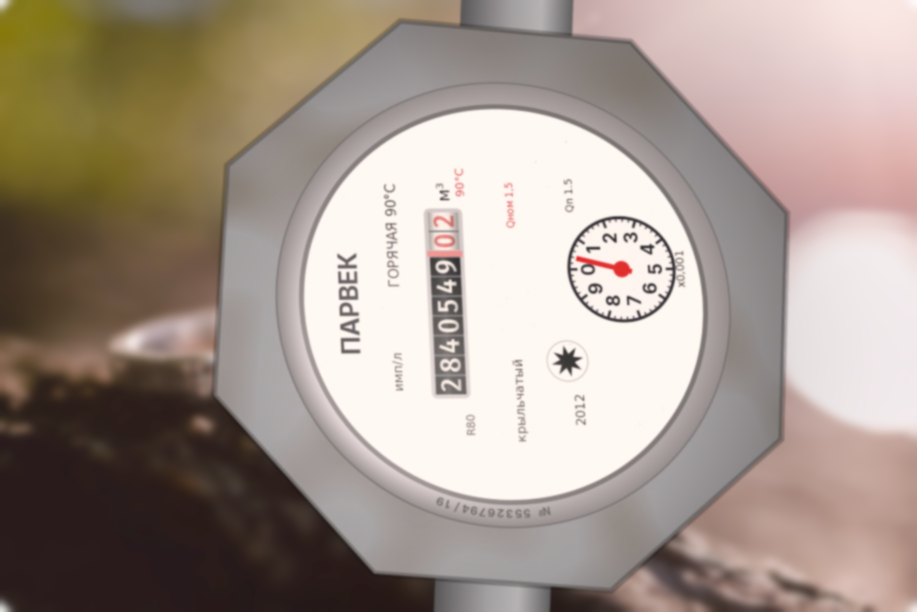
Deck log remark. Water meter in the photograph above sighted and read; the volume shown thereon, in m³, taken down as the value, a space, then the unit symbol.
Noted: 2840549.020 m³
